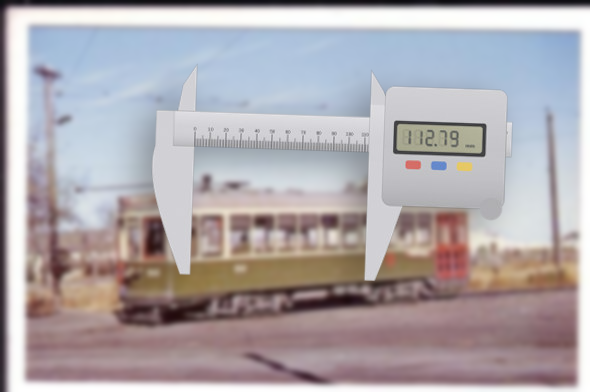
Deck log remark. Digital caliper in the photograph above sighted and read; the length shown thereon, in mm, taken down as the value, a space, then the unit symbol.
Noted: 112.79 mm
